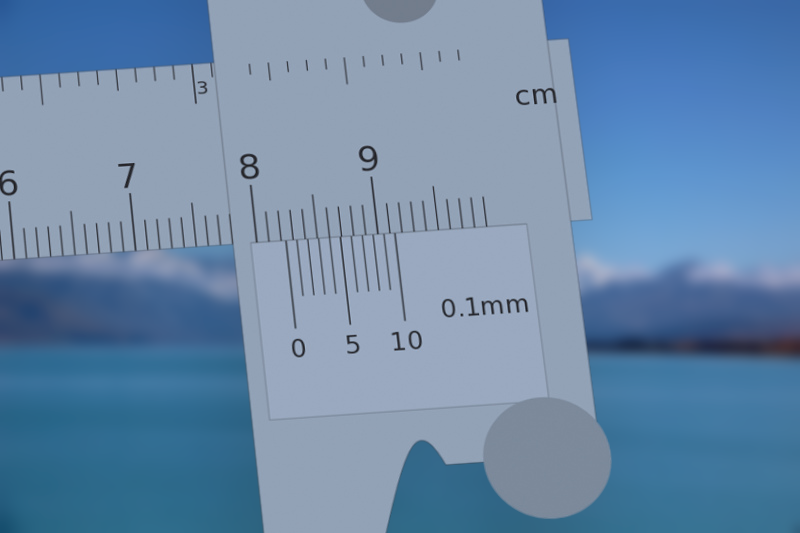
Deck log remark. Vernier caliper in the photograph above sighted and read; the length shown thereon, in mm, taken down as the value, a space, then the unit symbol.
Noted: 82.4 mm
